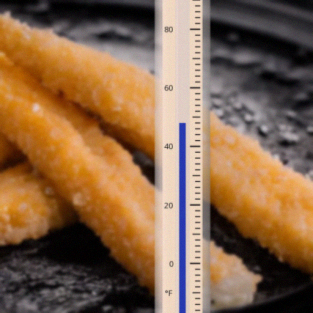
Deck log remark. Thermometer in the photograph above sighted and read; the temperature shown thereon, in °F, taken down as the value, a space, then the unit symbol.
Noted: 48 °F
